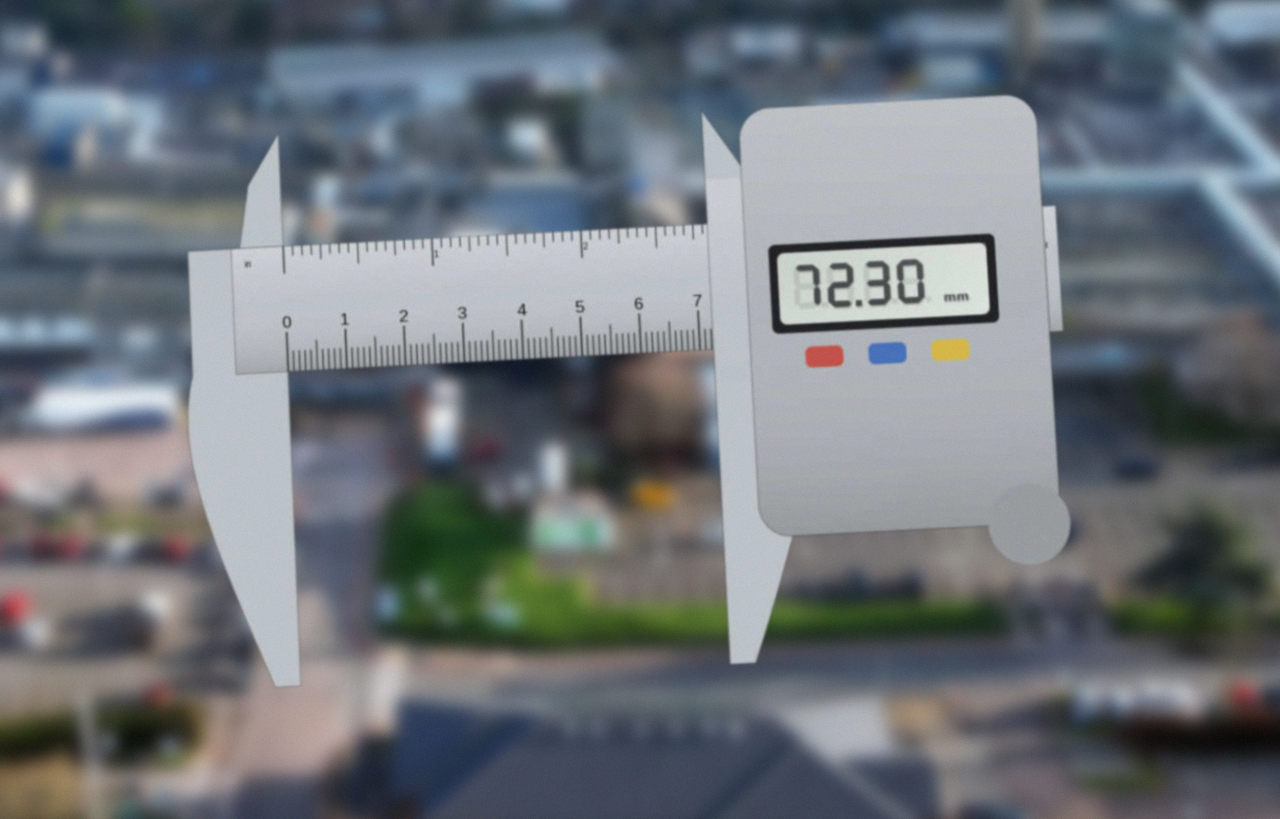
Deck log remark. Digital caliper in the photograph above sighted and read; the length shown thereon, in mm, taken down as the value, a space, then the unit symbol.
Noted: 72.30 mm
